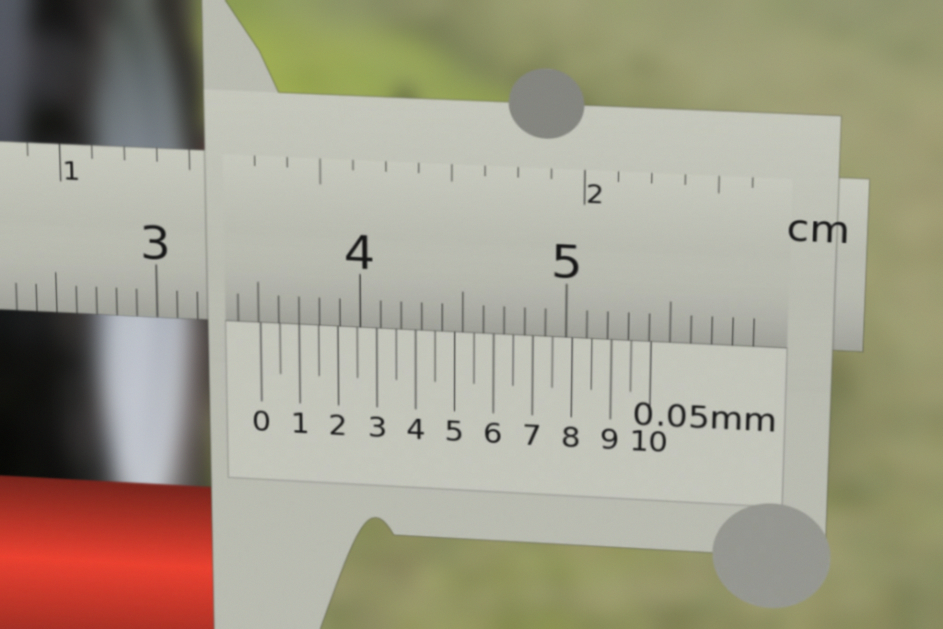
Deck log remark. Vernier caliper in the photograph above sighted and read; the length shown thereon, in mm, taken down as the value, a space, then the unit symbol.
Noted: 35.1 mm
